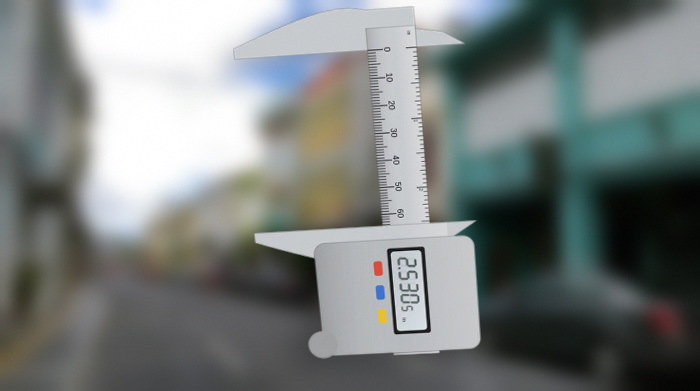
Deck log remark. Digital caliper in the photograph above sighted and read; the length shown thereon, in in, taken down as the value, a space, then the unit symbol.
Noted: 2.5305 in
